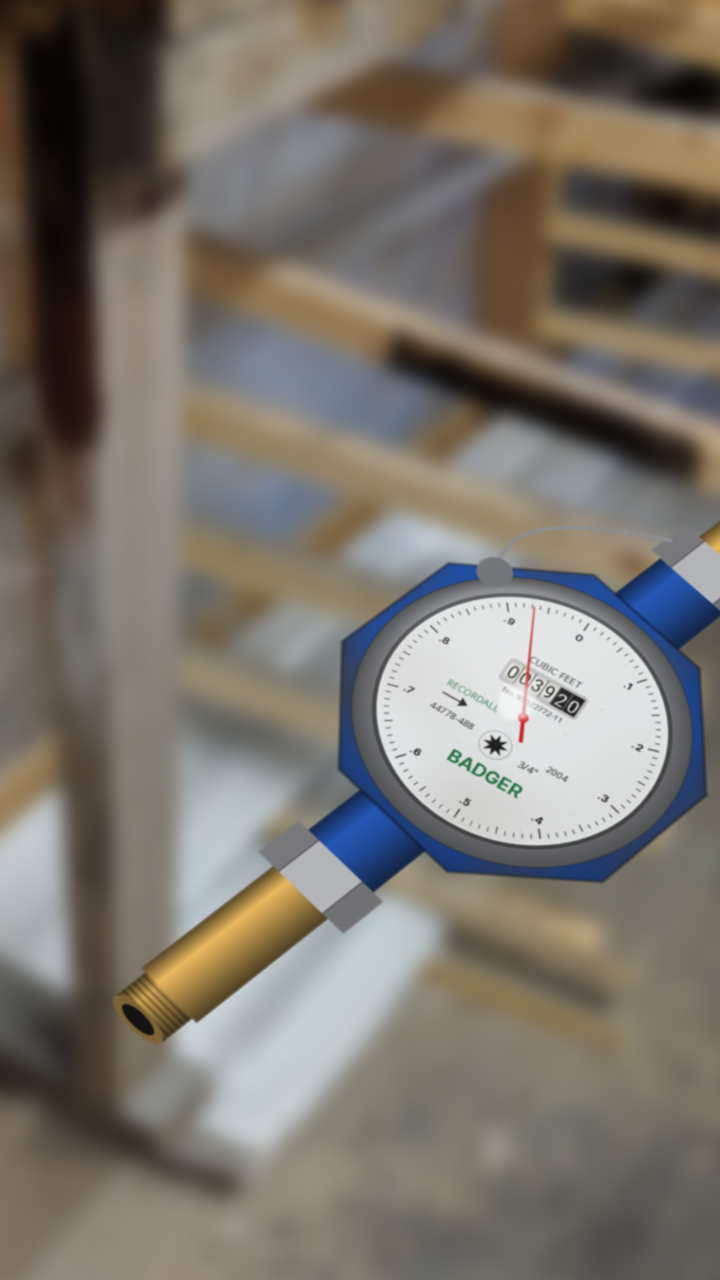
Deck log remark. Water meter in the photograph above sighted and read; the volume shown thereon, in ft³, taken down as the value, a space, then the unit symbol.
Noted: 3919.93 ft³
